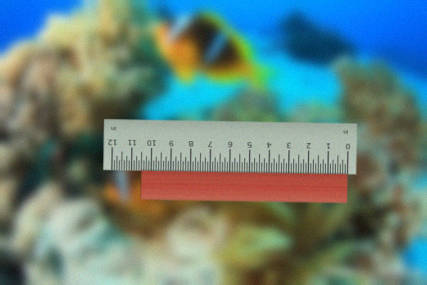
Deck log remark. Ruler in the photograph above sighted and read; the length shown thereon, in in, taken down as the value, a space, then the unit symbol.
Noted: 10.5 in
